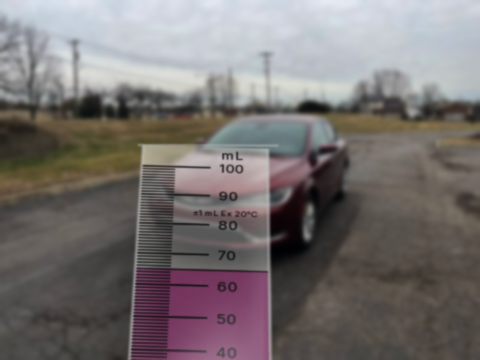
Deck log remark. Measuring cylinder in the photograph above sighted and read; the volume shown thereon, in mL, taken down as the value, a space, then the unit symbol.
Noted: 65 mL
